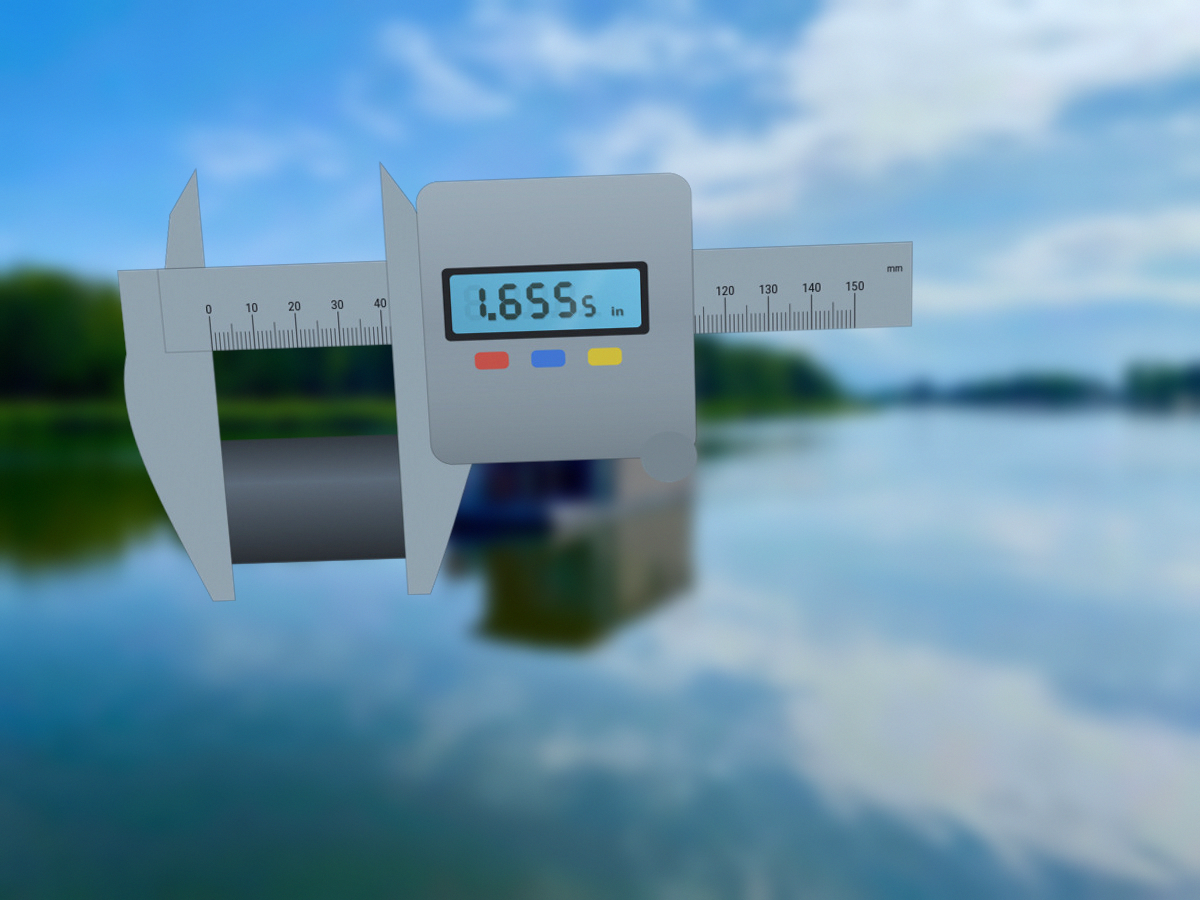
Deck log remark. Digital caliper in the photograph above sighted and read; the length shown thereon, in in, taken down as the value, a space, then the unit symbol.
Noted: 1.6555 in
